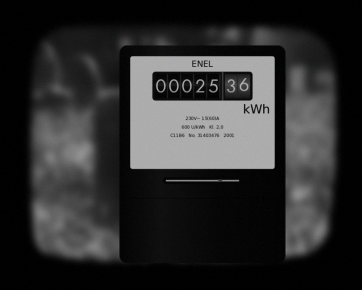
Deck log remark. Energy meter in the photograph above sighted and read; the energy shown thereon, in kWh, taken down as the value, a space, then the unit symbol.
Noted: 25.36 kWh
